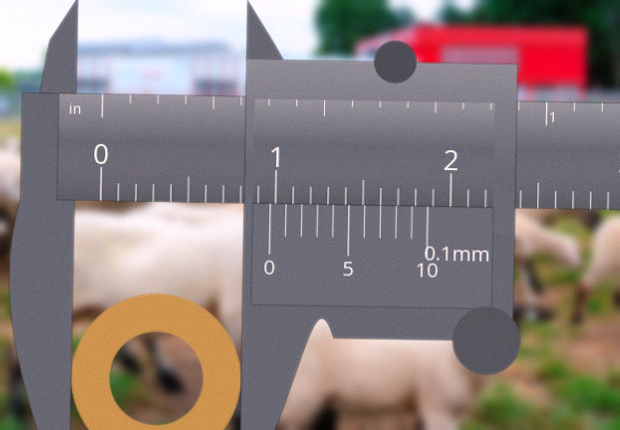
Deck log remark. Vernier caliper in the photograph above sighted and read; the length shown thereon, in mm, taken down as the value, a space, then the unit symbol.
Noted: 9.7 mm
